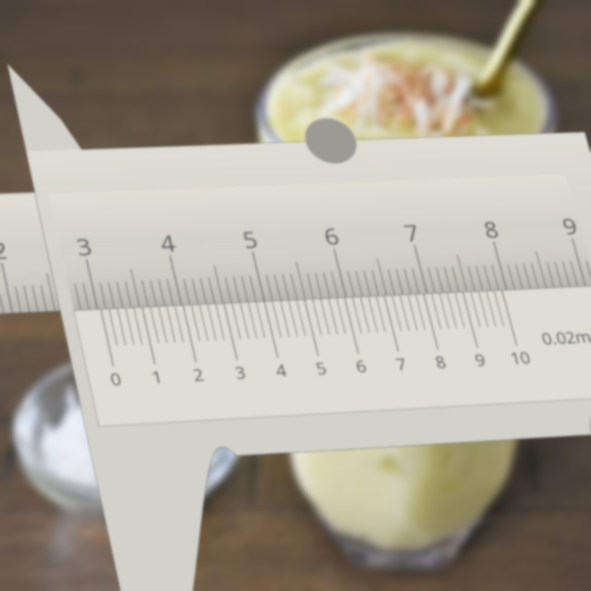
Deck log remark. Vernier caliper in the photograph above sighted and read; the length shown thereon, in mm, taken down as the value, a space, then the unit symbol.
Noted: 30.4 mm
